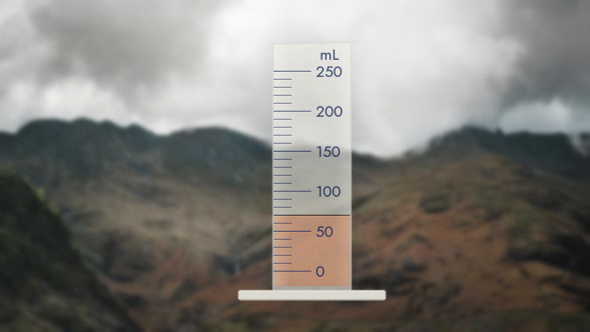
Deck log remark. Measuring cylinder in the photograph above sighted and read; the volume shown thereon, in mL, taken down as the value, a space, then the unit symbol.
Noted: 70 mL
